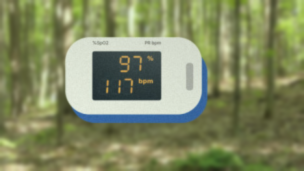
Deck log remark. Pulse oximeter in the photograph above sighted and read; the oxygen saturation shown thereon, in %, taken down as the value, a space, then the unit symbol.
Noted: 97 %
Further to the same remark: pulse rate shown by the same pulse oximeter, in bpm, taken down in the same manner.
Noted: 117 bpm
